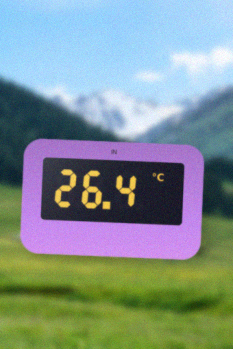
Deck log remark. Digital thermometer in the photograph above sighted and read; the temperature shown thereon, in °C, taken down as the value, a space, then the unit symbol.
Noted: 26.4 °C
